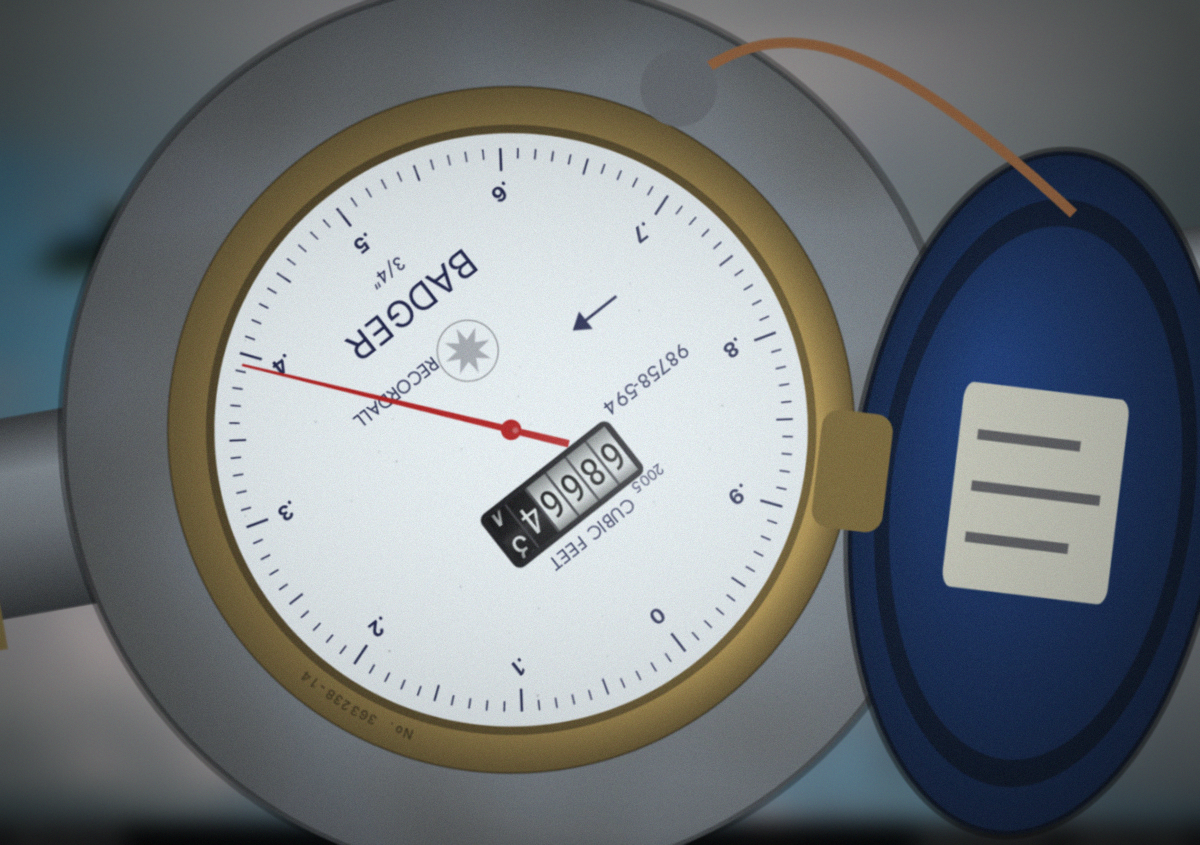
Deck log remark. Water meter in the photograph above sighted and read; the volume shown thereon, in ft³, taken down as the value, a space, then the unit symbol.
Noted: 686643.39 ft³
